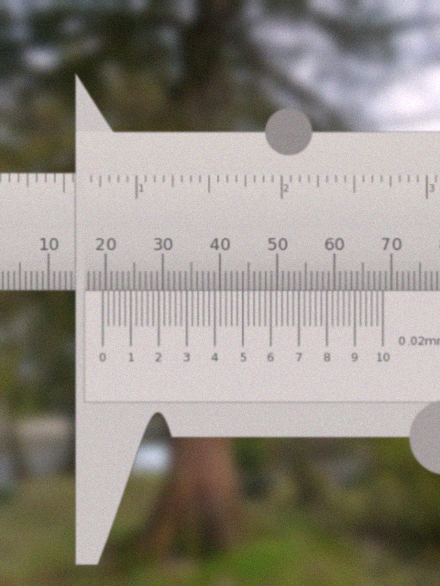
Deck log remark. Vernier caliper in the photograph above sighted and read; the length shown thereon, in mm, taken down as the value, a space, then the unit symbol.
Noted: 19.5 mm
